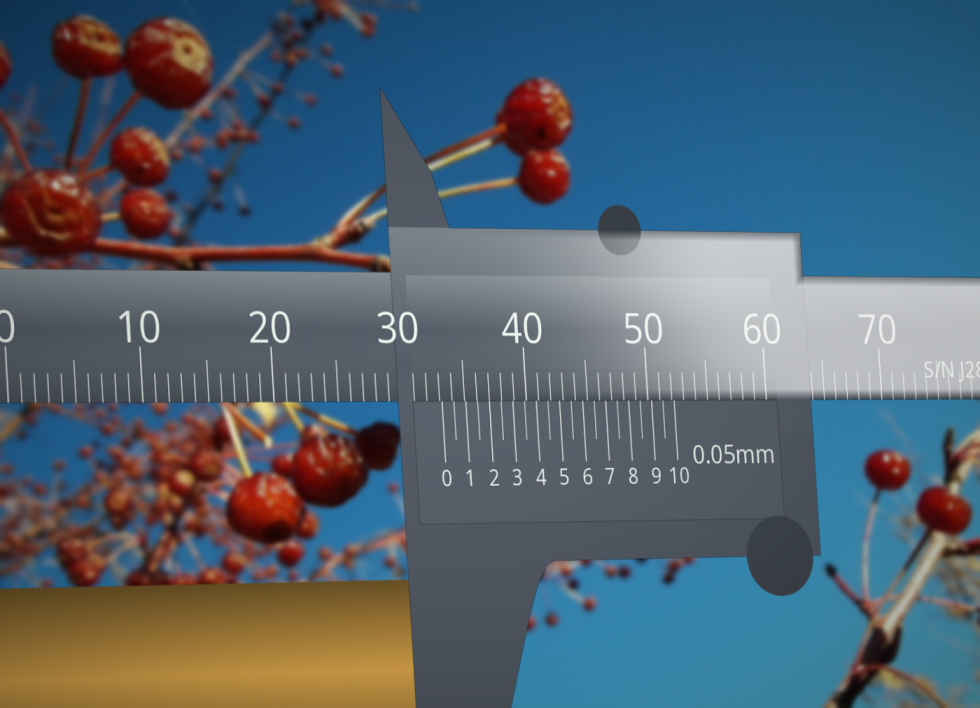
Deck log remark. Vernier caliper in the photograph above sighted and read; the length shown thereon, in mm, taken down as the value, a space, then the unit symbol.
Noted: 33.2 mm
